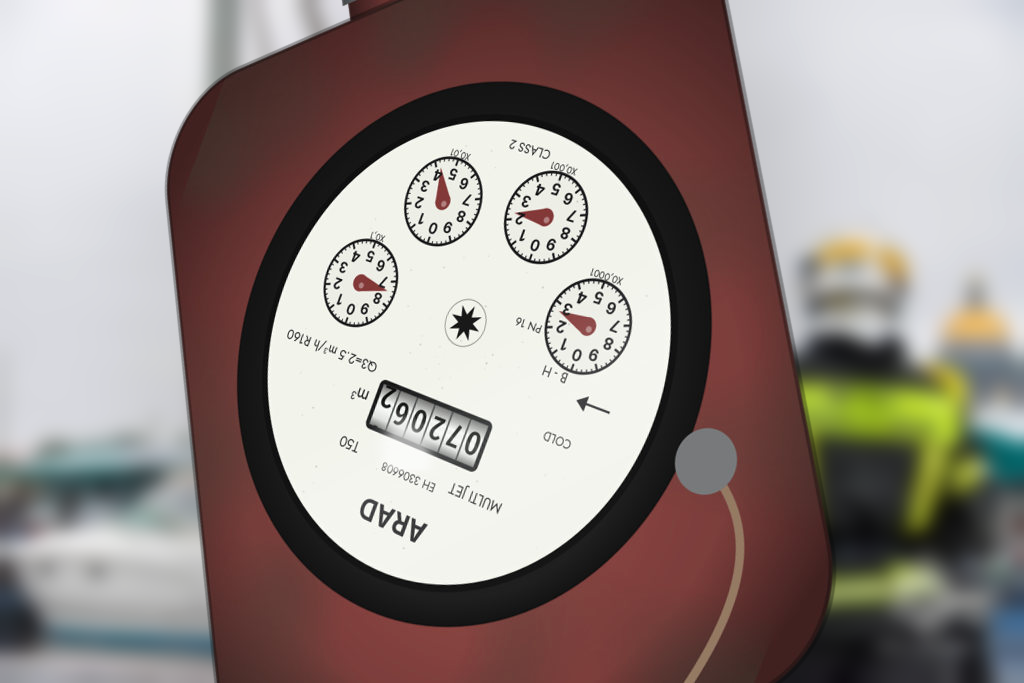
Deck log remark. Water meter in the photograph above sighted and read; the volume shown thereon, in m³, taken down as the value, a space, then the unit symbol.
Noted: 72061.7422 m³
